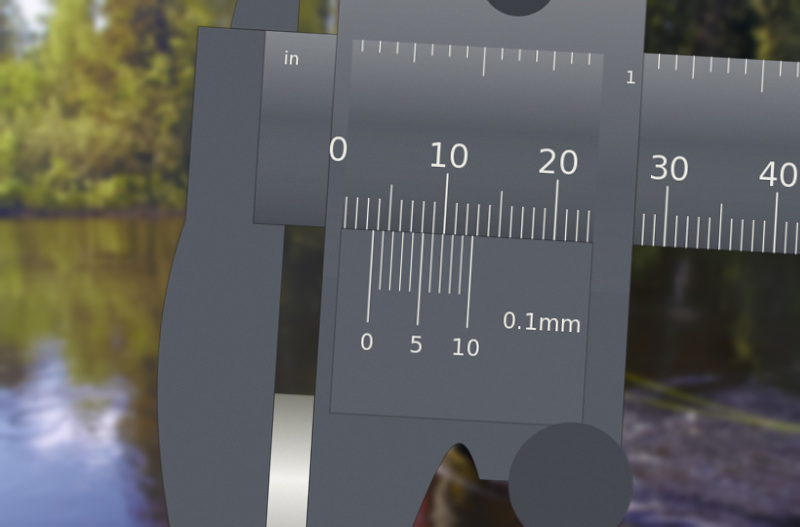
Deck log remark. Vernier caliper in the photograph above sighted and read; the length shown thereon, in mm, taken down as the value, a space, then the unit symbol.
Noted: 3.6 mm
